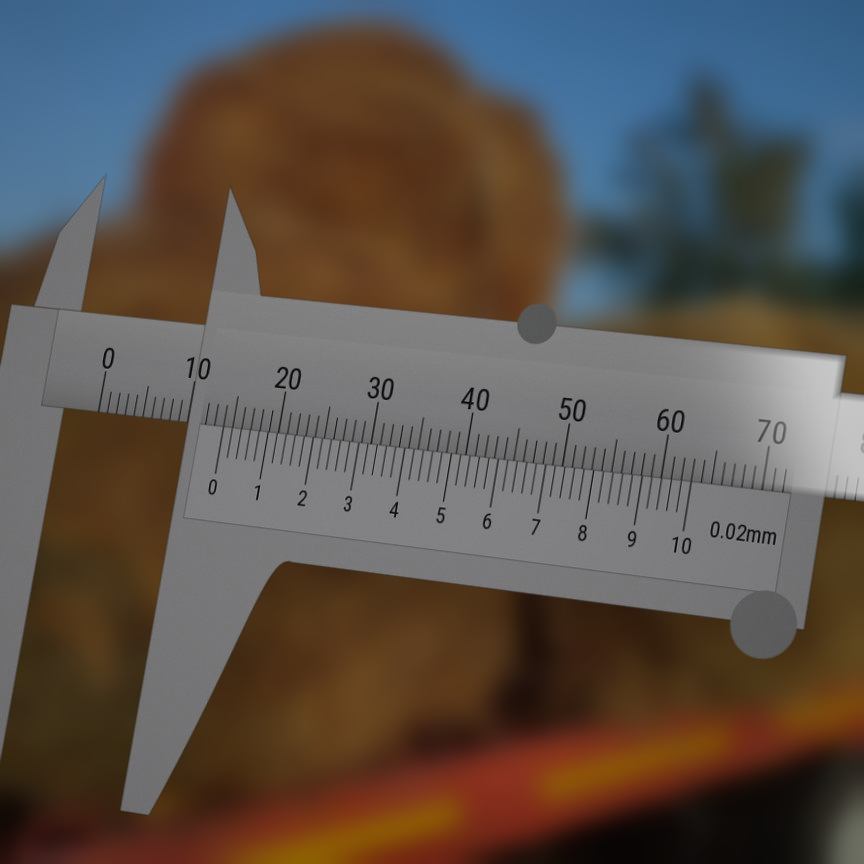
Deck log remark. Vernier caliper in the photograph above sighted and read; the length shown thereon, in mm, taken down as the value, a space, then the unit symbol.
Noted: 14.0 mm
